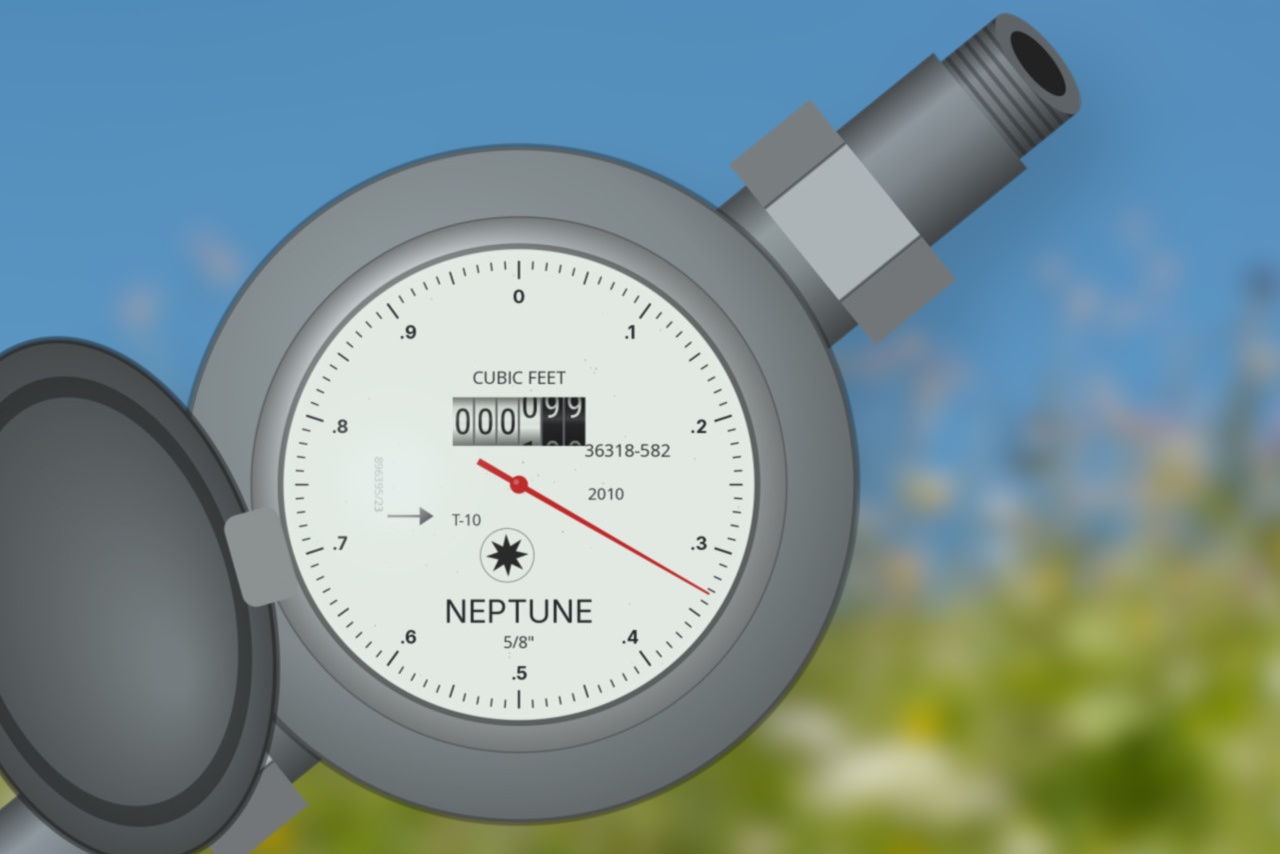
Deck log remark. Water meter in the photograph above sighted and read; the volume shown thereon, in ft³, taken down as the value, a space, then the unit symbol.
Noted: 99.33 ft³
